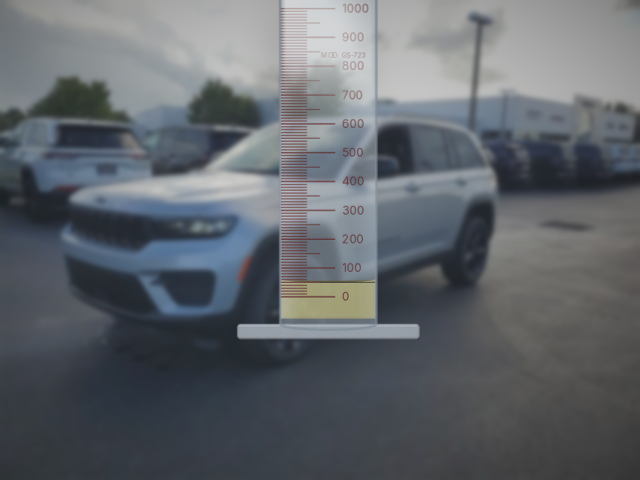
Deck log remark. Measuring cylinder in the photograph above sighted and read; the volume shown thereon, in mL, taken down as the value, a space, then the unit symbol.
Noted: 50 mL
